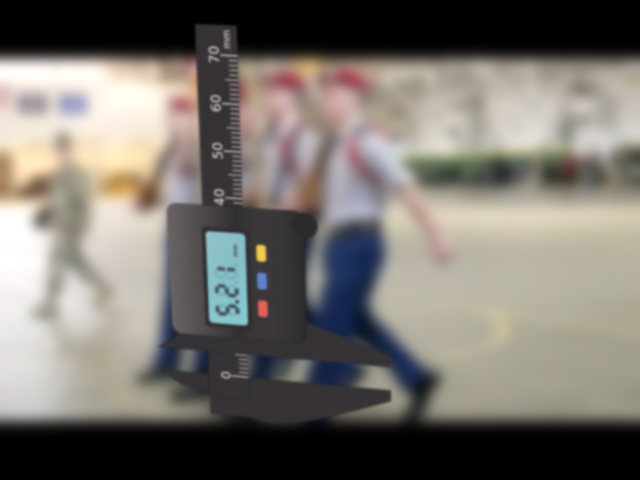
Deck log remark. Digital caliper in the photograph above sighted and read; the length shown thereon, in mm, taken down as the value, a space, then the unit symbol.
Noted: 5.21 mm
